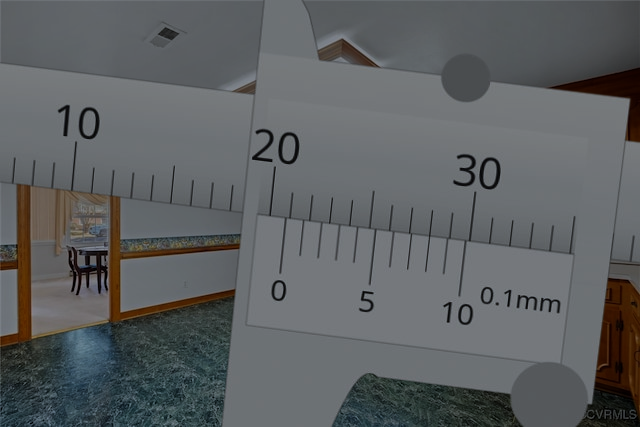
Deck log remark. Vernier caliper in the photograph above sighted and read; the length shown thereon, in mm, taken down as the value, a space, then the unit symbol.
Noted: 20.8 mm
